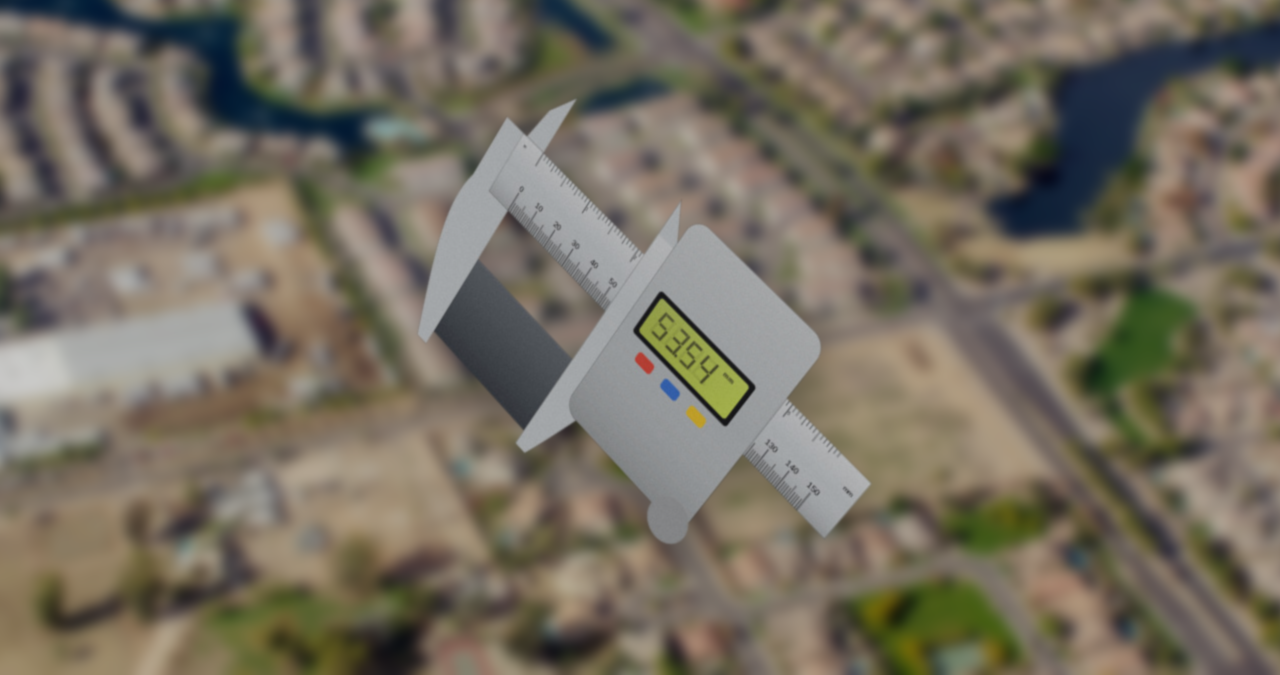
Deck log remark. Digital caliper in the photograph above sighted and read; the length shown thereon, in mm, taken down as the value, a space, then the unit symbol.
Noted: 53.54 mm
